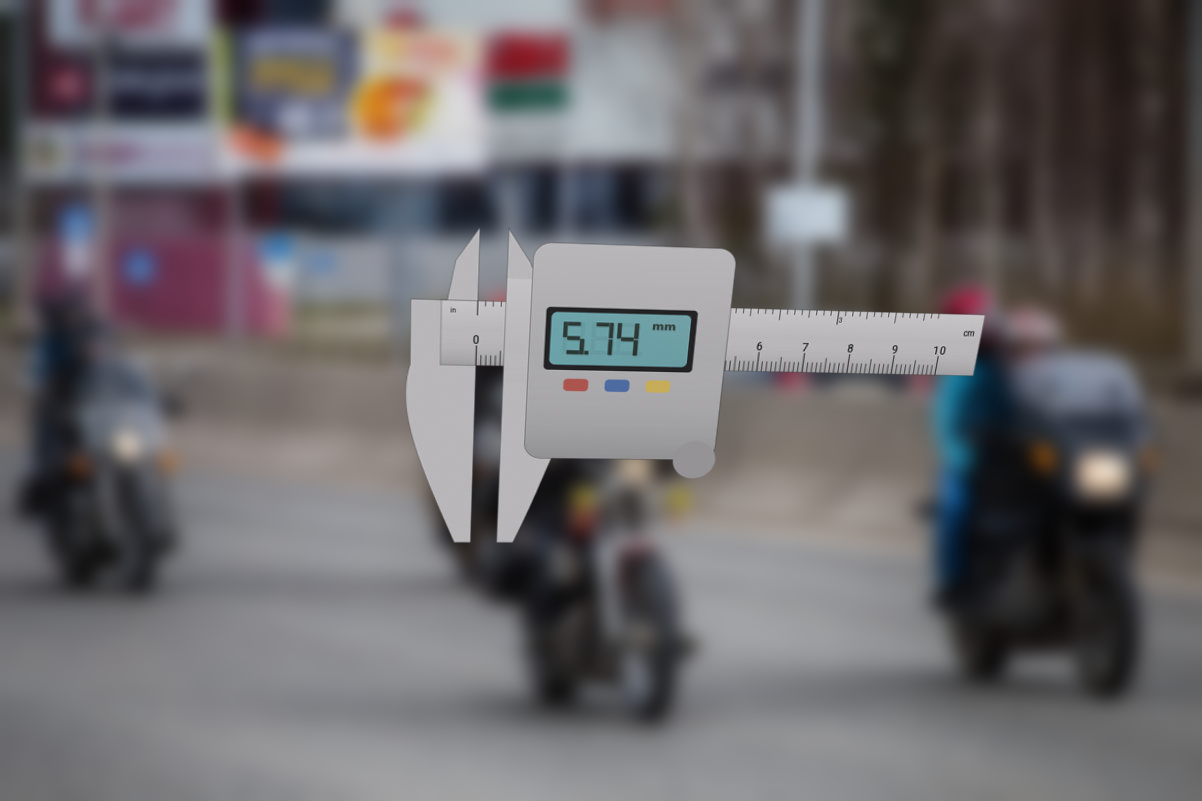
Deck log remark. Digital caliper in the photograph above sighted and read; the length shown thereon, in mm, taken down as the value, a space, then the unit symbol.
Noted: 5.74 mm
